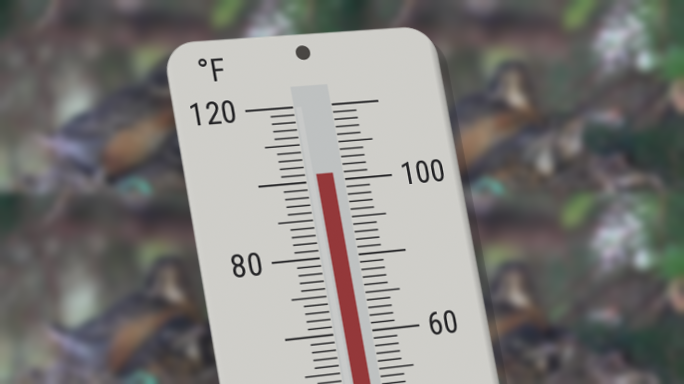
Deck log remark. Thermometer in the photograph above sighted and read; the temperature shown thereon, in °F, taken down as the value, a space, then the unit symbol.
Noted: 102 °F
